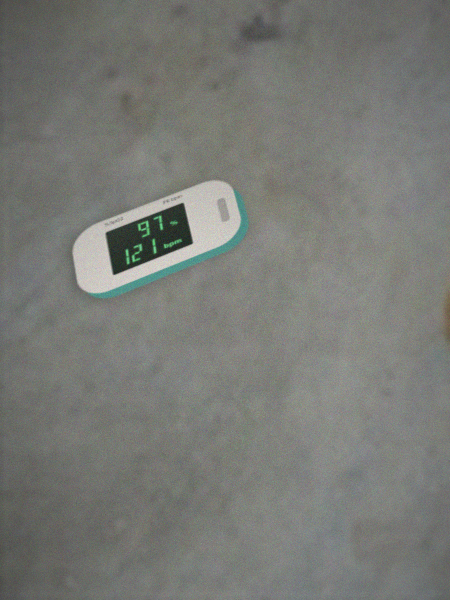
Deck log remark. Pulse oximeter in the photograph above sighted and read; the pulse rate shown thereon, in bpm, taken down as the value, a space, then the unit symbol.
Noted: 121 bpm
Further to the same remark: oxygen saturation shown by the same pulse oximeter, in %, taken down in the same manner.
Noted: 97 %
